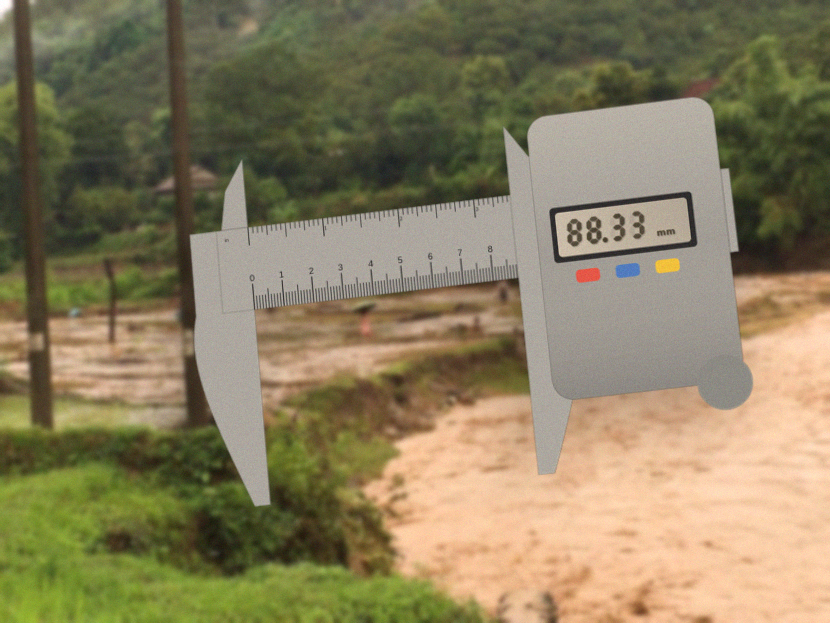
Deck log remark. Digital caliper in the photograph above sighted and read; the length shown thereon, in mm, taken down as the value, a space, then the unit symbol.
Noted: 88.33 mm
